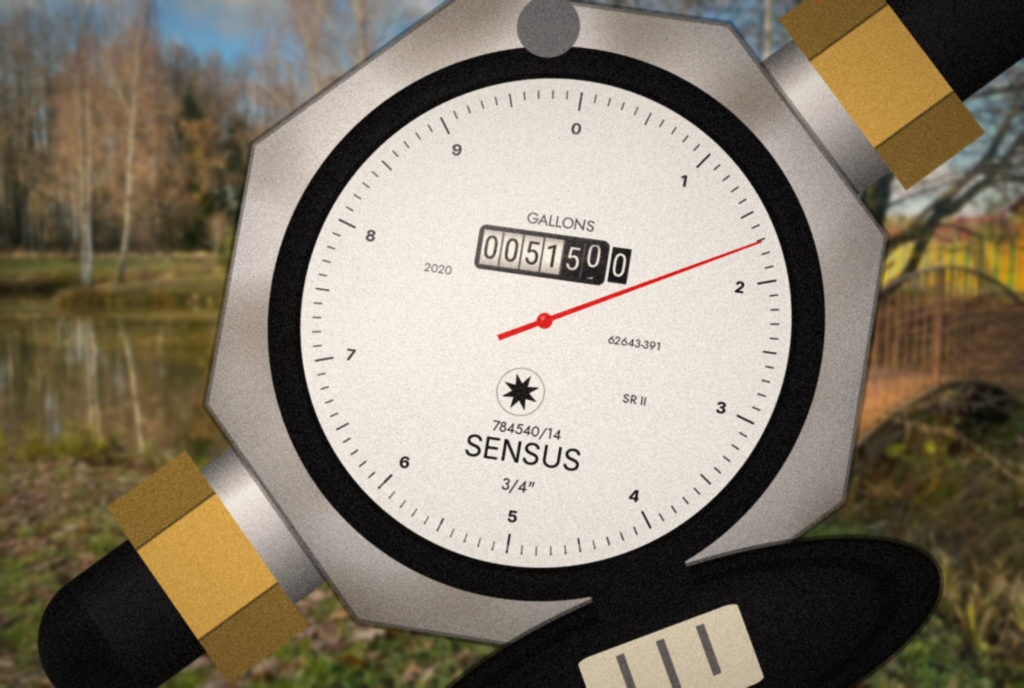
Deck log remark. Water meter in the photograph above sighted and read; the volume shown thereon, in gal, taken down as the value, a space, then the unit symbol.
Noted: 51501.7 gal
